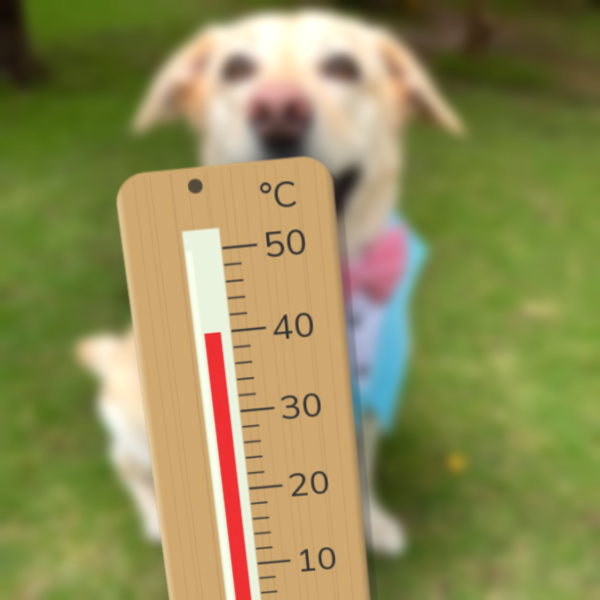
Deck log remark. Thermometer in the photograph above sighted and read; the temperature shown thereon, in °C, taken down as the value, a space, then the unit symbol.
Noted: 40 °C
